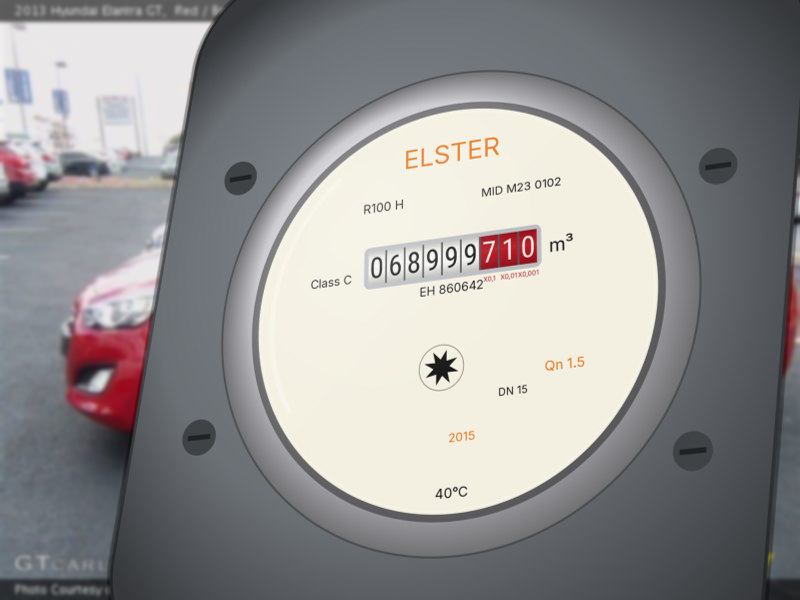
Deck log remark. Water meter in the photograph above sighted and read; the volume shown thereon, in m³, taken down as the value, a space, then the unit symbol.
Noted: 68999.710 m³
